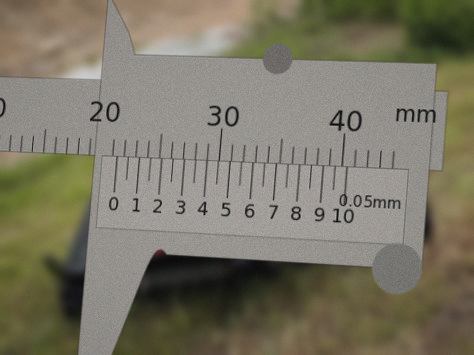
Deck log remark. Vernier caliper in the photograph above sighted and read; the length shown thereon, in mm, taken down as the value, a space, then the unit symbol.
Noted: 21.4 mm
